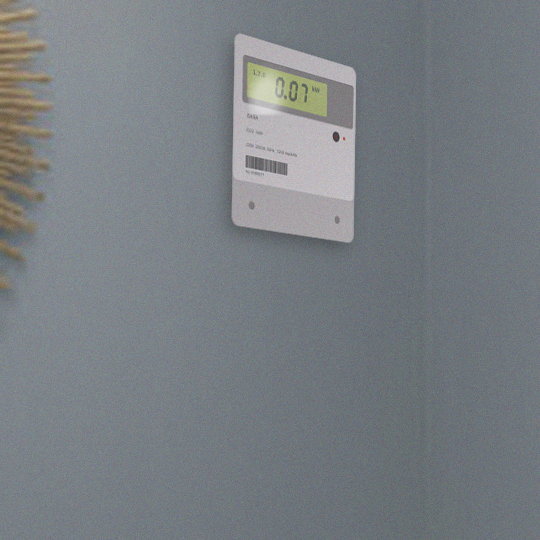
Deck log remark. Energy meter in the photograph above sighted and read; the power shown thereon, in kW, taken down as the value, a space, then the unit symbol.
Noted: 0.07 kW
